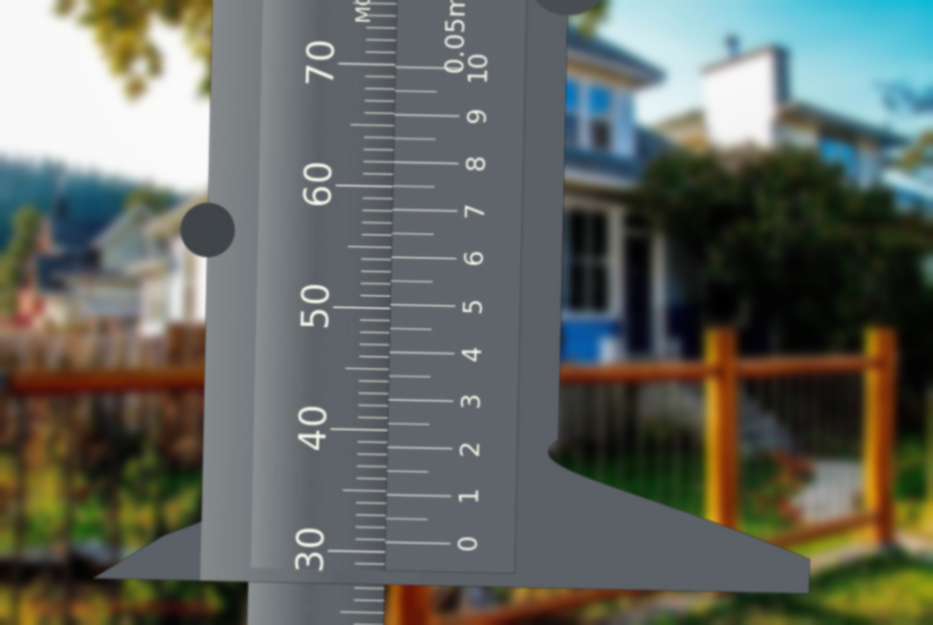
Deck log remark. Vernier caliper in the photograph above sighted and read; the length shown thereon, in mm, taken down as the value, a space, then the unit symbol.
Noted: 30.8 mm
